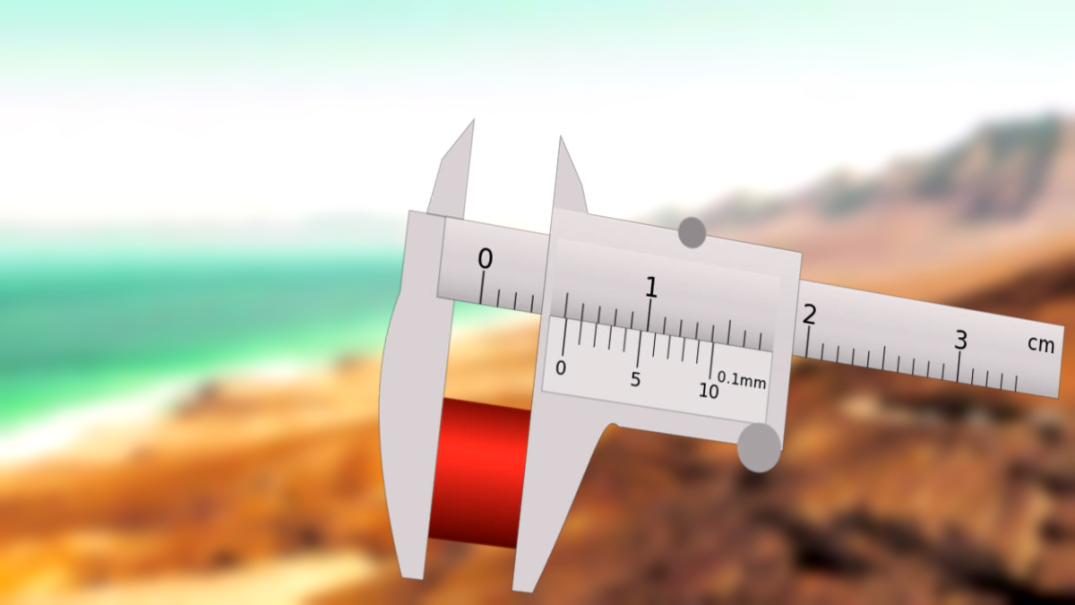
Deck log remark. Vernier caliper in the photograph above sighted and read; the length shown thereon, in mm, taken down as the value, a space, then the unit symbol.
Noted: 5.1 mm
